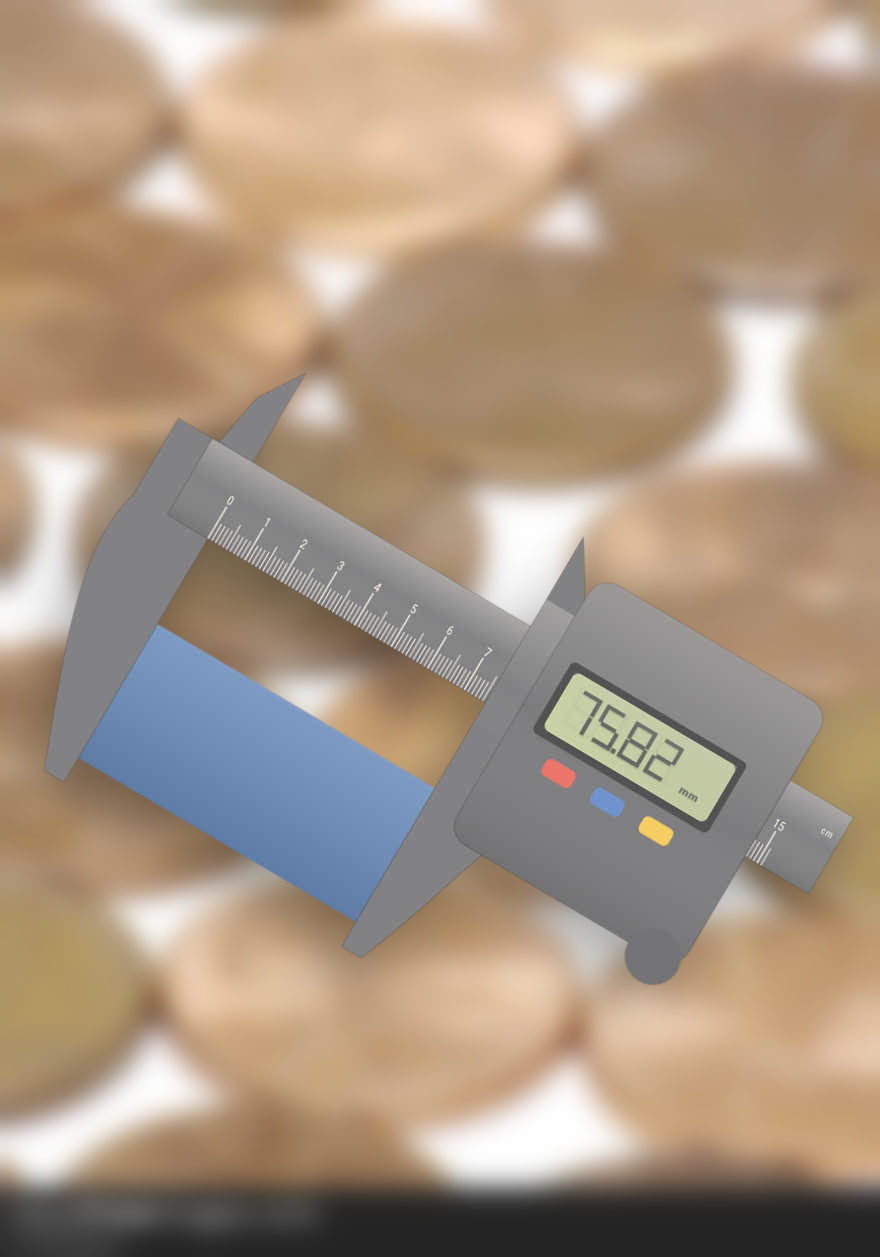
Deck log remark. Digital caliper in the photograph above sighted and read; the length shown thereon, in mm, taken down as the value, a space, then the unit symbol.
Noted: 75.82 mm
